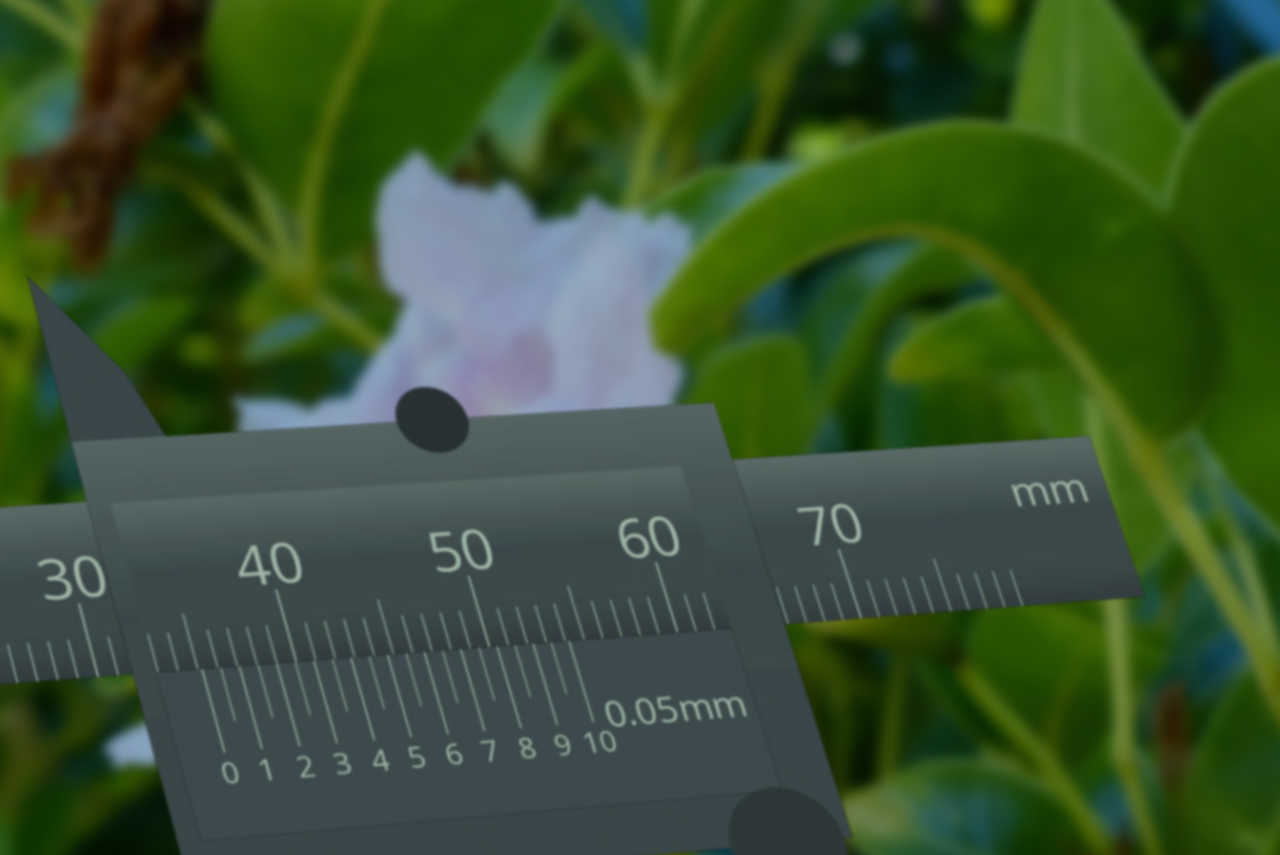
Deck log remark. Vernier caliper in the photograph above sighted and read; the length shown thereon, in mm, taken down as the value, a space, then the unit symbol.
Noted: 35.2 mm
